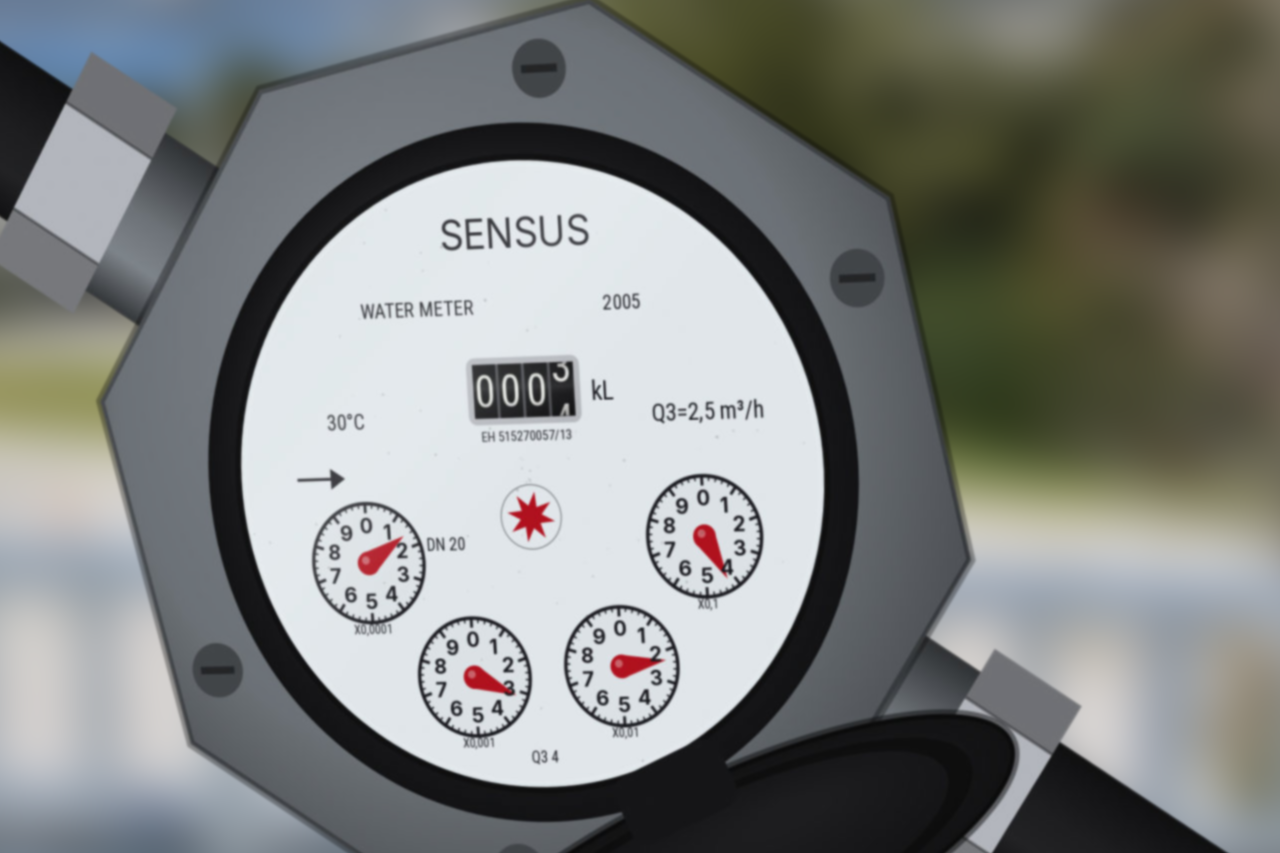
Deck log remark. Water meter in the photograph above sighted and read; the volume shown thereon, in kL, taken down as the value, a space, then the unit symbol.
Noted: 3.4231 kL
